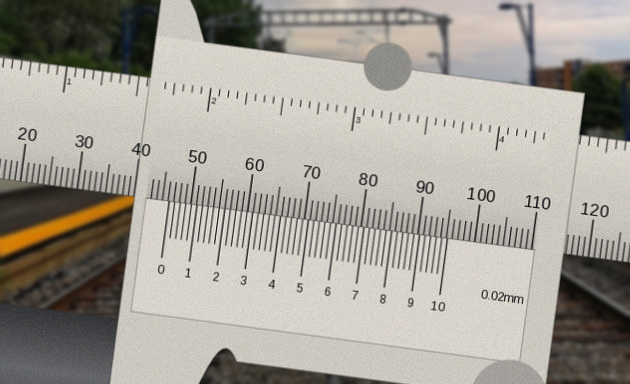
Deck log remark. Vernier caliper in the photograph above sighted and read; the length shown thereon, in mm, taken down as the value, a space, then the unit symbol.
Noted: 46.2 mm
